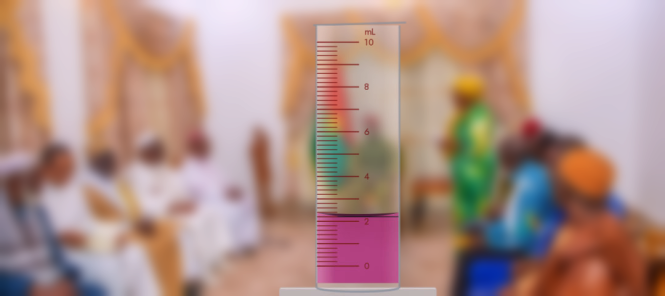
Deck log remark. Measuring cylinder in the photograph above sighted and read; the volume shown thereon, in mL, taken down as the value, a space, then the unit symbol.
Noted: 2.2 mL
